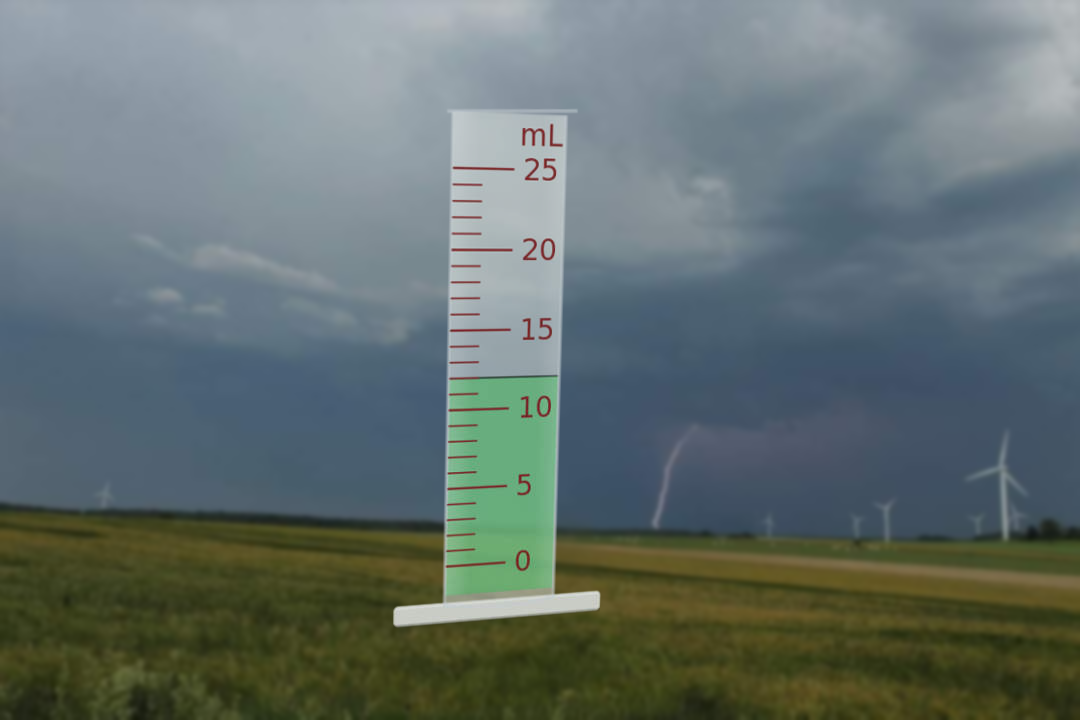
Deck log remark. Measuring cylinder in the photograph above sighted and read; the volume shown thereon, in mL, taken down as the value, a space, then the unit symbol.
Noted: 12 mL
